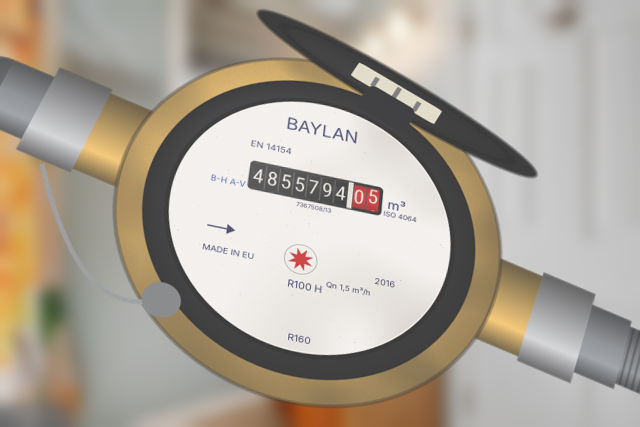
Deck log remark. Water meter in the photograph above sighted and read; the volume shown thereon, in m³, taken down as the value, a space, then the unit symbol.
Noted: 4855794.05 m³
